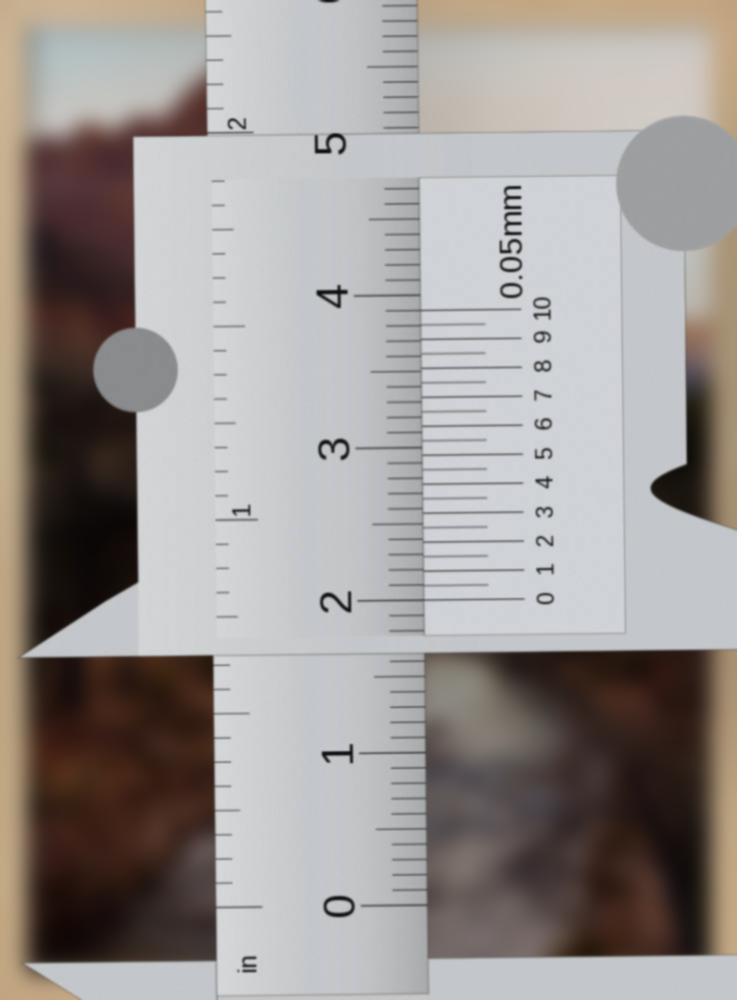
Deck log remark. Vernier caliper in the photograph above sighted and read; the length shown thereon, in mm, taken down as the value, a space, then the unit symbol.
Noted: 20.0 mm
